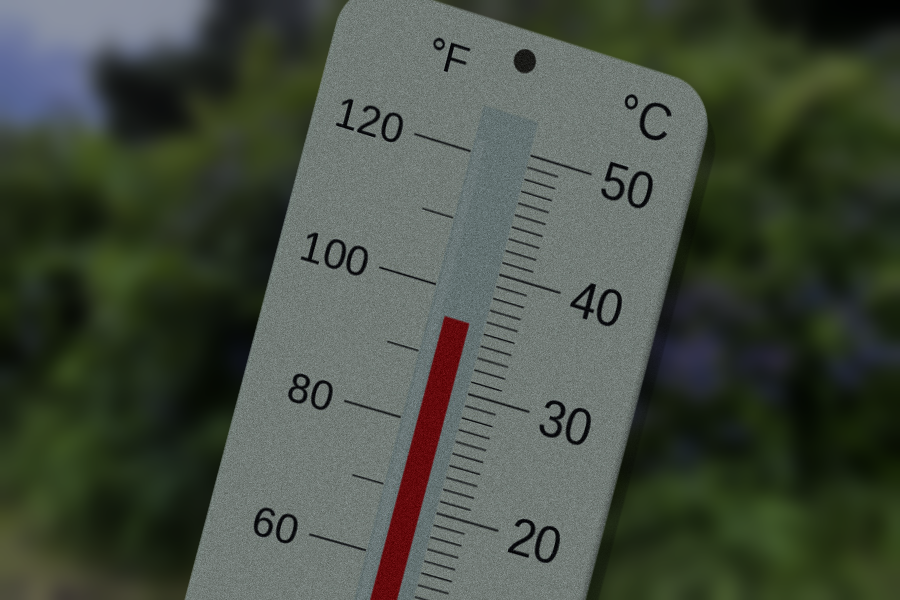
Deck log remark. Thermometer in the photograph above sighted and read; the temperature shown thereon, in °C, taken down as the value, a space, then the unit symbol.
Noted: 35.5 °C
